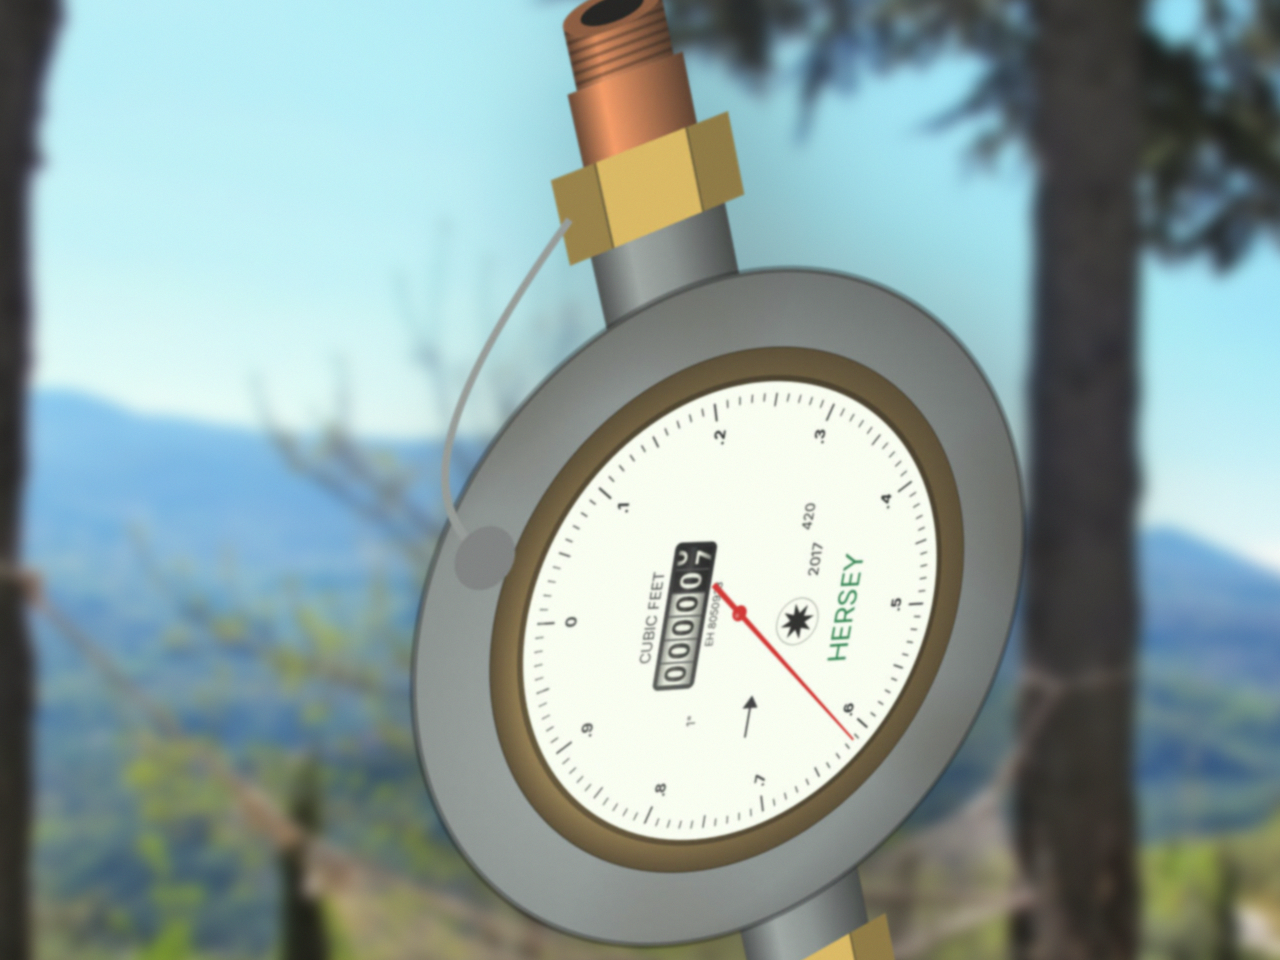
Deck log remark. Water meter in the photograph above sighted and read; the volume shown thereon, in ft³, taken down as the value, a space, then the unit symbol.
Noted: 6.61 ft³
